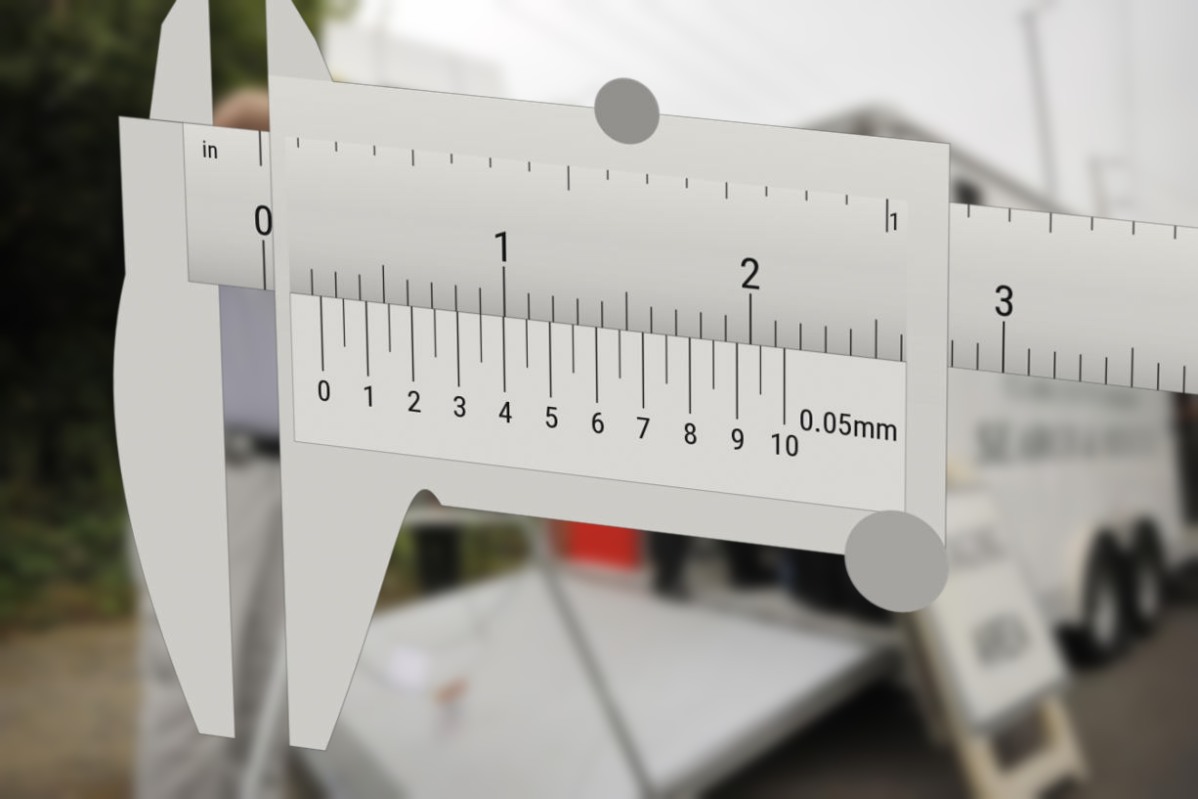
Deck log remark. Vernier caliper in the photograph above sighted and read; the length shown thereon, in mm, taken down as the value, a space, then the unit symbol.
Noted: 2.35 mm
